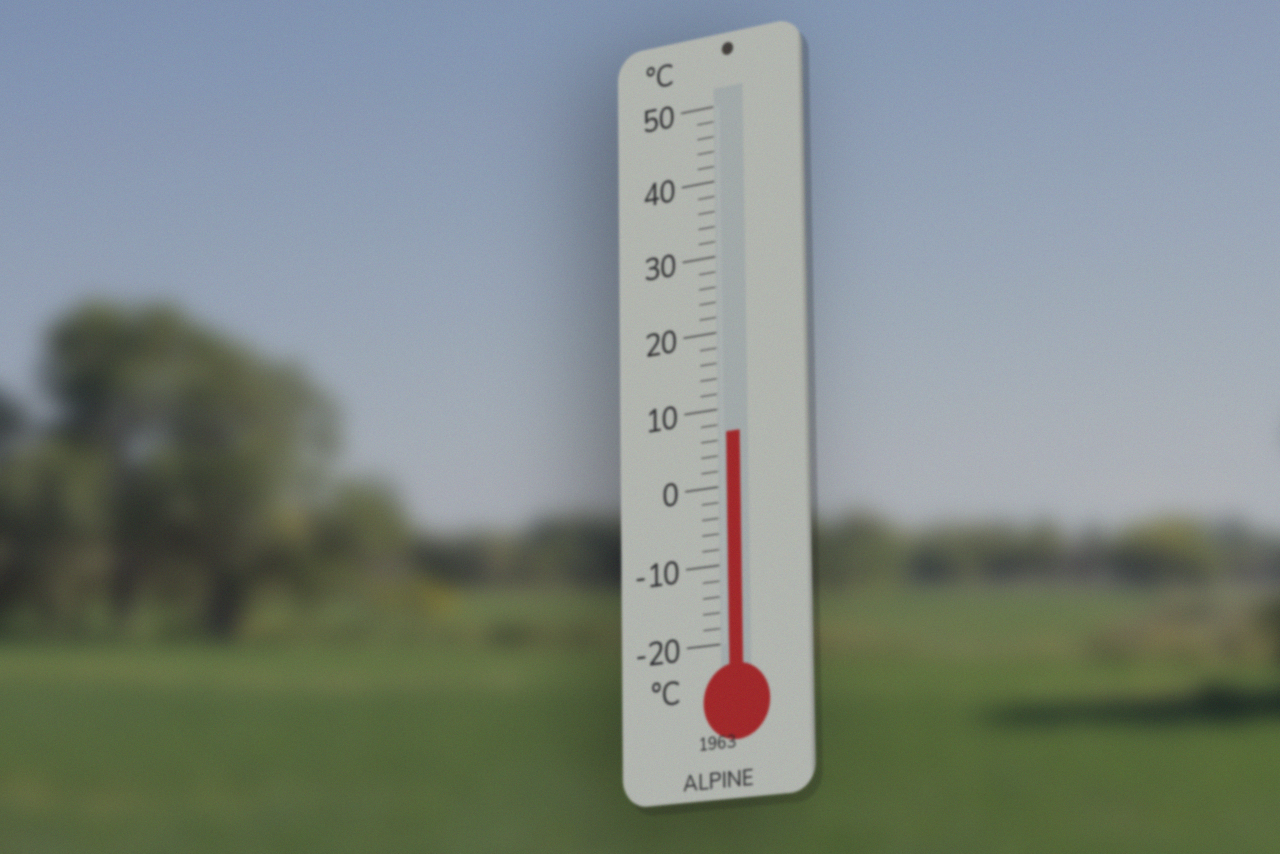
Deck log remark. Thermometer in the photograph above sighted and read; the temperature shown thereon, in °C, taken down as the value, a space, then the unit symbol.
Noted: 7 °C
